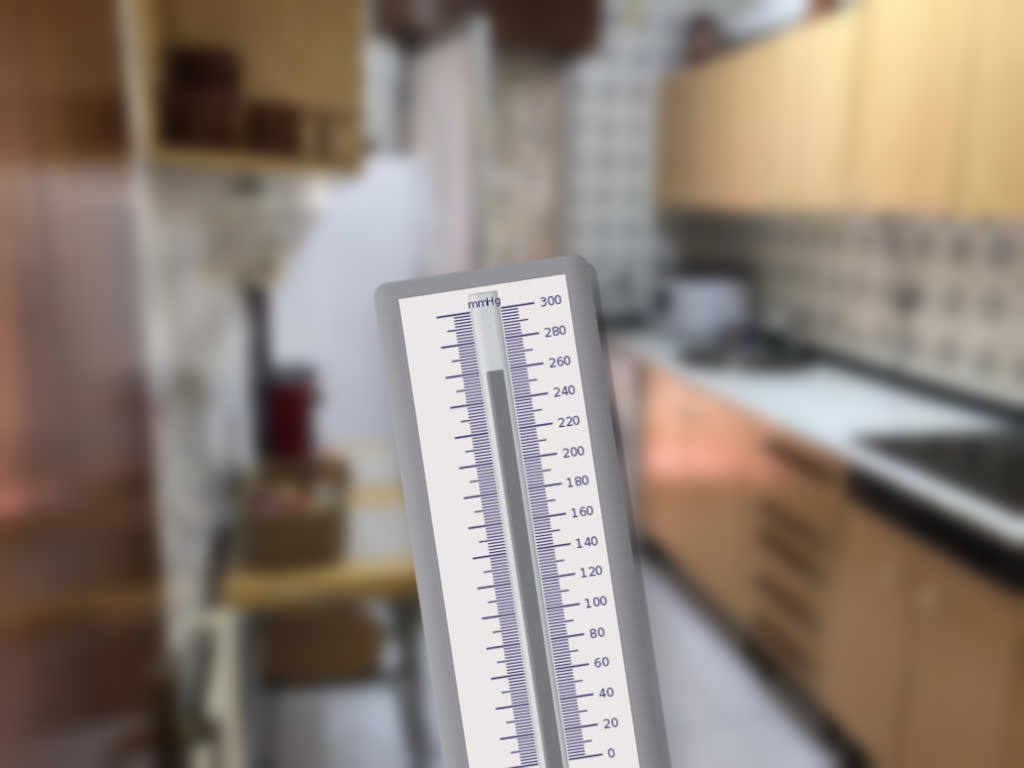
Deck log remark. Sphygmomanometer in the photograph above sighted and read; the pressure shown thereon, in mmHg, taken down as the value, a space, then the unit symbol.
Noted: 260 mmHg
